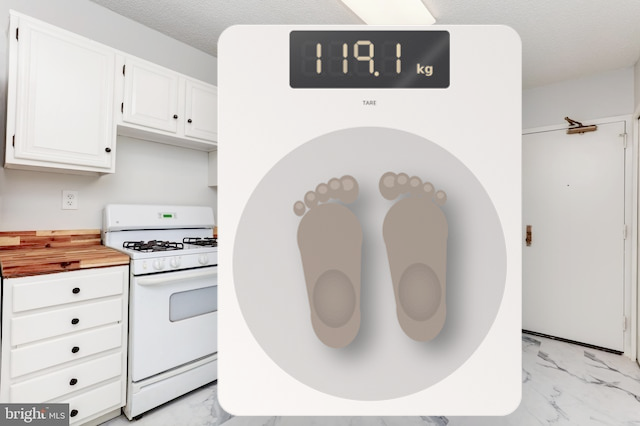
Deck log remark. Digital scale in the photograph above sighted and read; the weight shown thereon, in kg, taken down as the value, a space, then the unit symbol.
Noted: 119.1 kg
